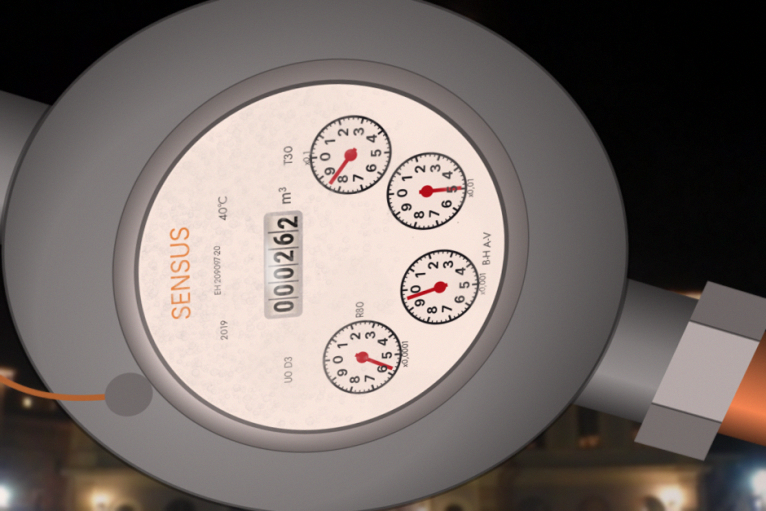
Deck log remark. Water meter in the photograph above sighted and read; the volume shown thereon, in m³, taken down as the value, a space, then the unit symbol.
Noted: 261.8495 m³
